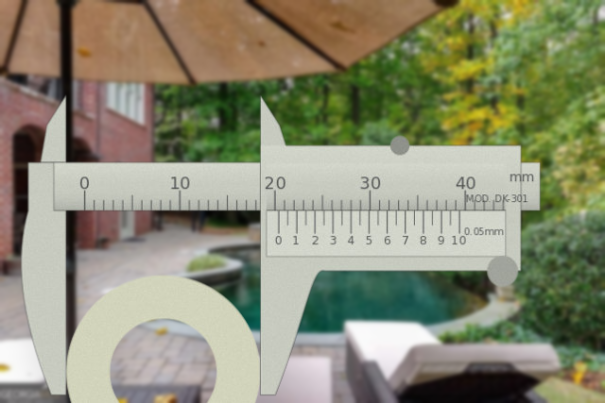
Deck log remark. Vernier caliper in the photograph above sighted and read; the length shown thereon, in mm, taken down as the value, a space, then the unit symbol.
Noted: 20.4 mm
